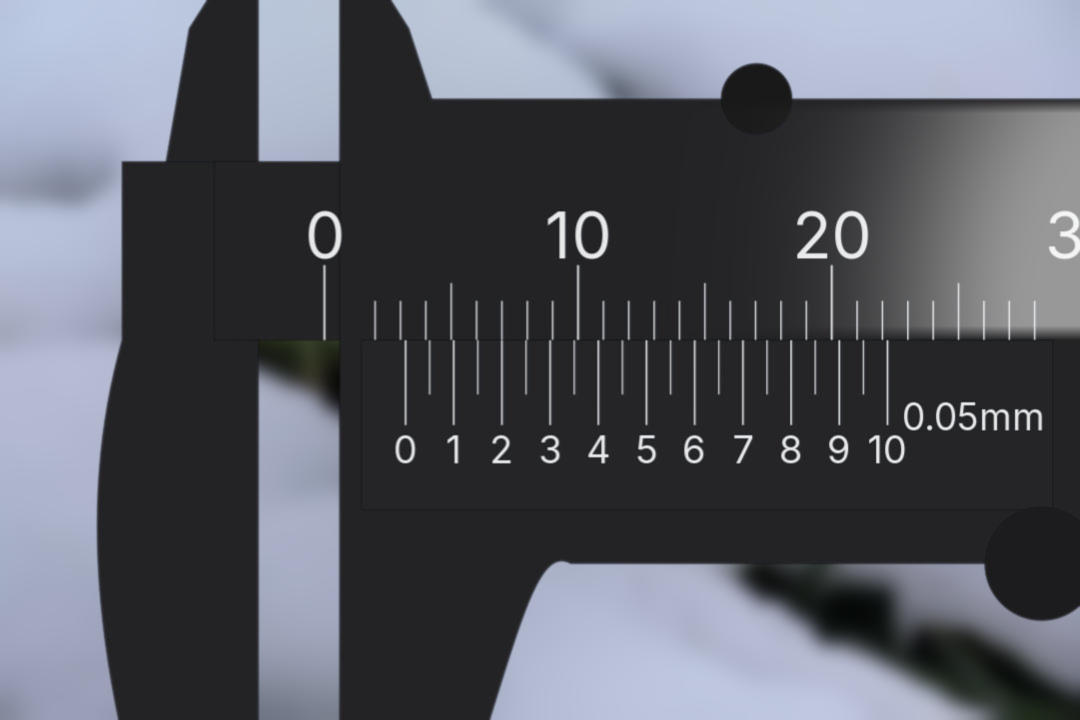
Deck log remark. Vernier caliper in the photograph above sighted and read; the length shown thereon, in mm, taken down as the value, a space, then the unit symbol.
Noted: 3.2 mm
